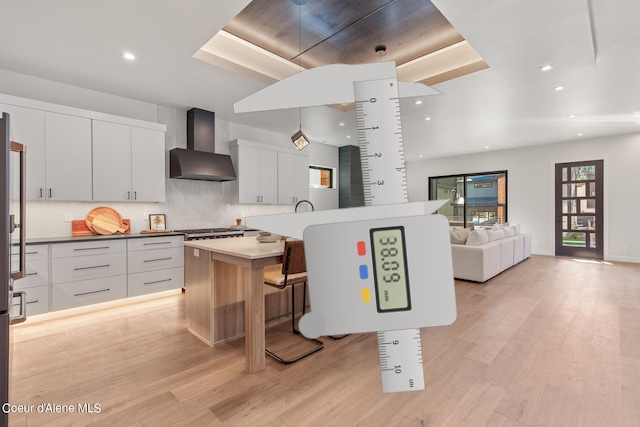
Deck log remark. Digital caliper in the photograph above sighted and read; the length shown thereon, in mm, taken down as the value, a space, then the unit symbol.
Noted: 38.09 mm
